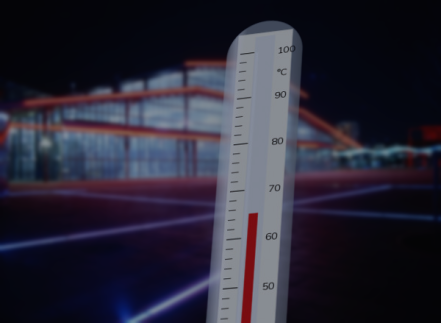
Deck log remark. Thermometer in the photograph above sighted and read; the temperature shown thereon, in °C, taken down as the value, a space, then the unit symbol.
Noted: 65 °C
